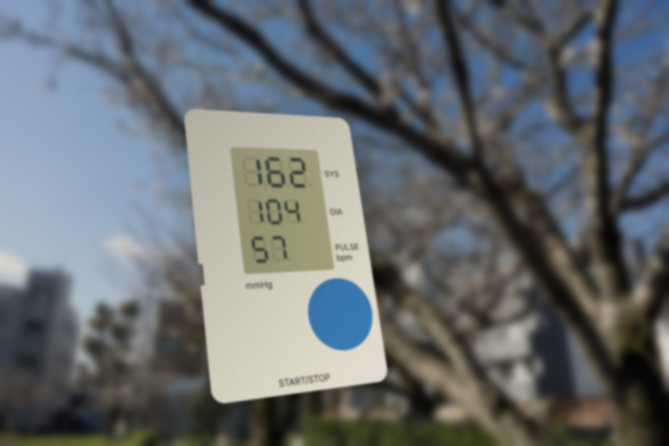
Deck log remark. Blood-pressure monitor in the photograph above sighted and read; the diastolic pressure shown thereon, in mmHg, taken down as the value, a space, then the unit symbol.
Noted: 104 mmHg
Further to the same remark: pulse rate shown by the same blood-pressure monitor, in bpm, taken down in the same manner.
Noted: 57 bpm
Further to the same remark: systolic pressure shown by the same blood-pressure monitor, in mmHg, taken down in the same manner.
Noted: 162 mmHg
